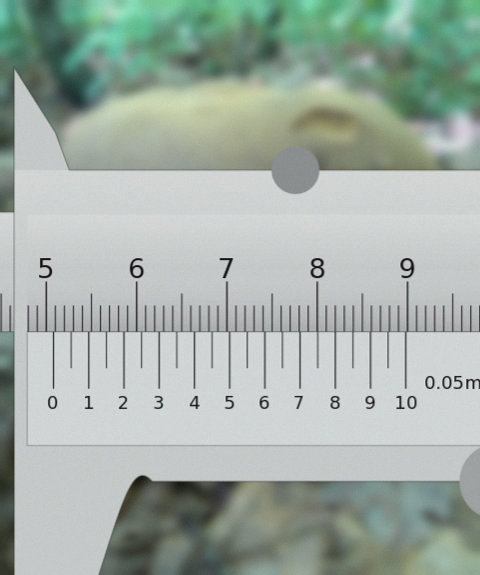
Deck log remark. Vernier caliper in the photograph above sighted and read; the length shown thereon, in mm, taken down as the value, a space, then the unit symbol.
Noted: 50.8 mm
